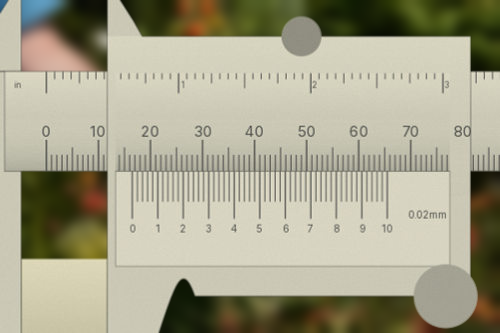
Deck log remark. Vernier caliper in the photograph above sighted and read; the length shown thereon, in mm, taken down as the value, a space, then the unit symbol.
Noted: 16.5 mm
